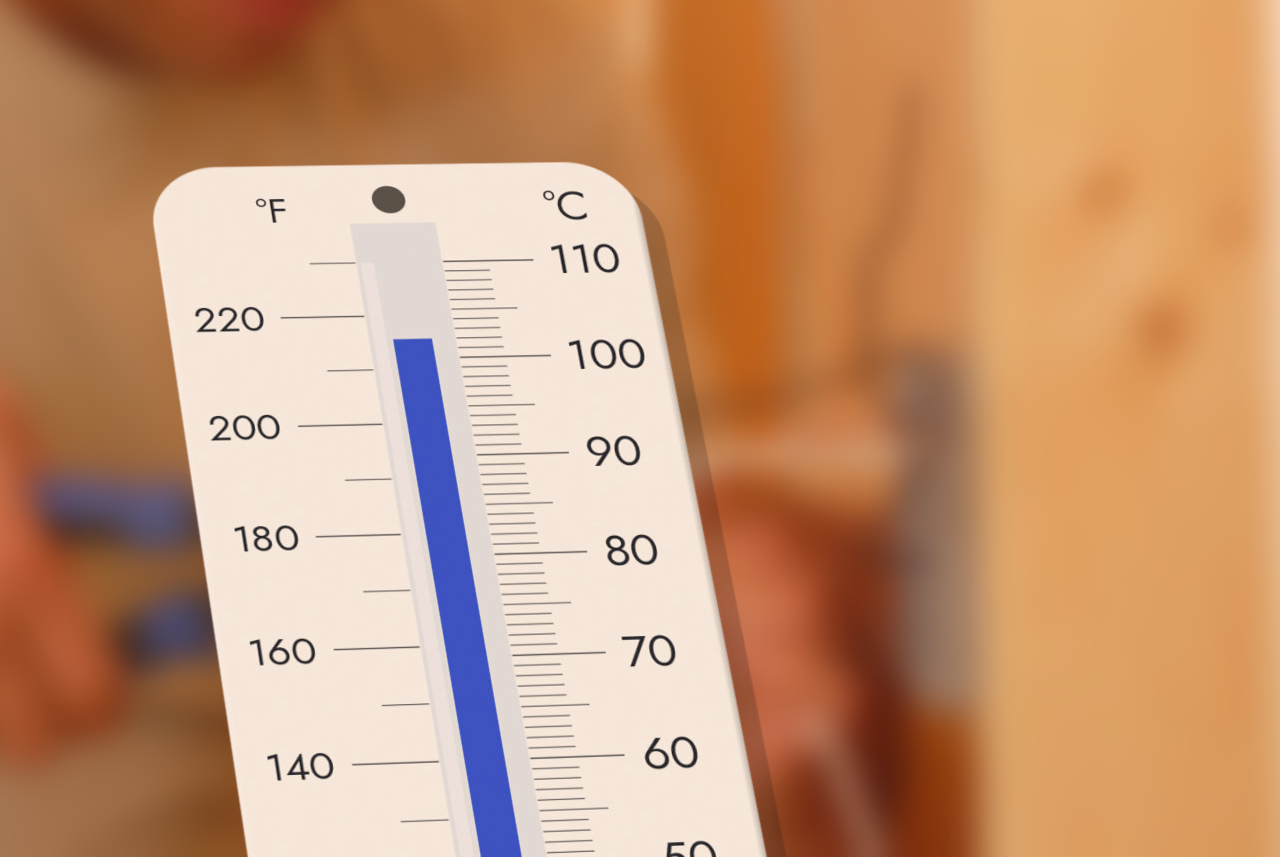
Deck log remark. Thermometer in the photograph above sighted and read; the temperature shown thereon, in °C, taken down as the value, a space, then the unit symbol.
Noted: 102 °C
